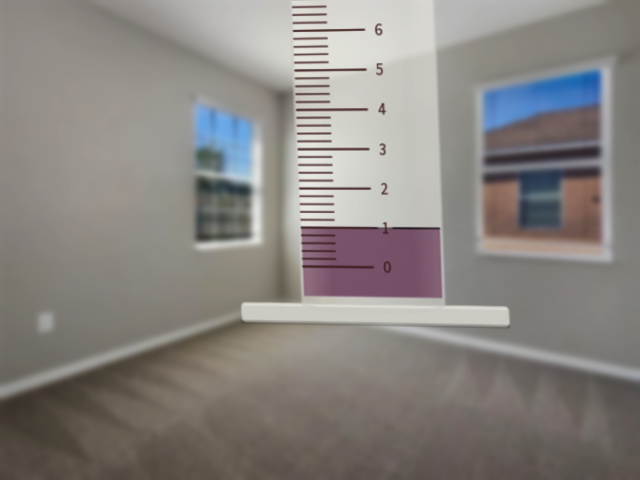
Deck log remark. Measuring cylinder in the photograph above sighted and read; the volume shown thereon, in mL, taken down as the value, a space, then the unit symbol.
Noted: 1 mL
